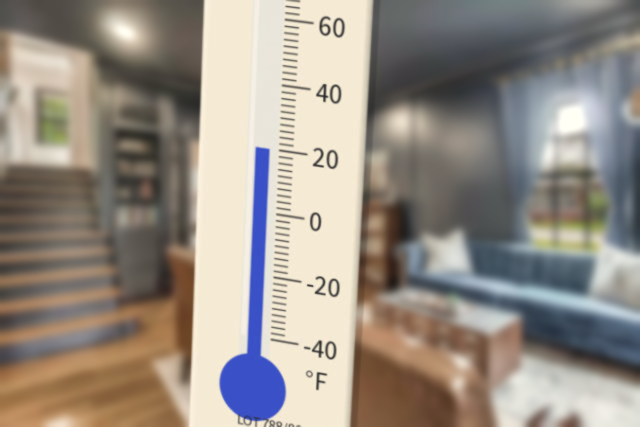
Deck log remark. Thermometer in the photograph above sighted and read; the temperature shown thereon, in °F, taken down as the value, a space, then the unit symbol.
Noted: 20 °F
